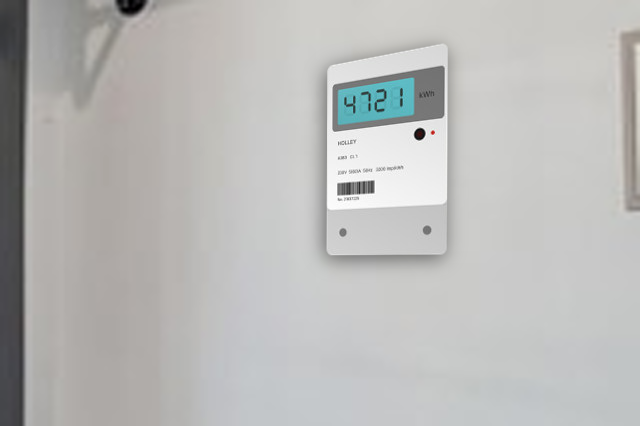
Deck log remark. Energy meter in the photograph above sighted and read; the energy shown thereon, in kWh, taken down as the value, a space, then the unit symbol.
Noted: 4721 kWh
